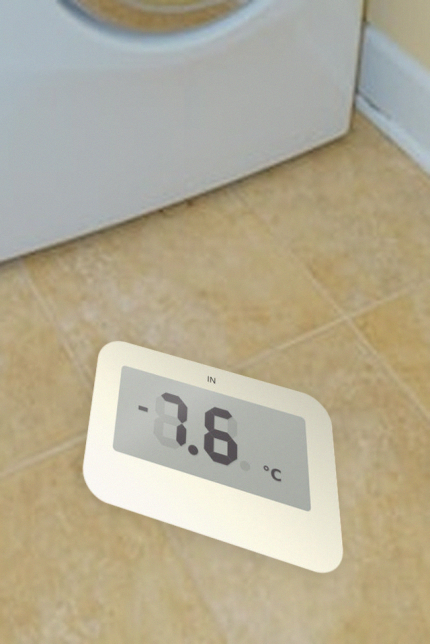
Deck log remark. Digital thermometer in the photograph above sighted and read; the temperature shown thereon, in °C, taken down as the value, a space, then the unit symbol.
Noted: -7.6 °C
